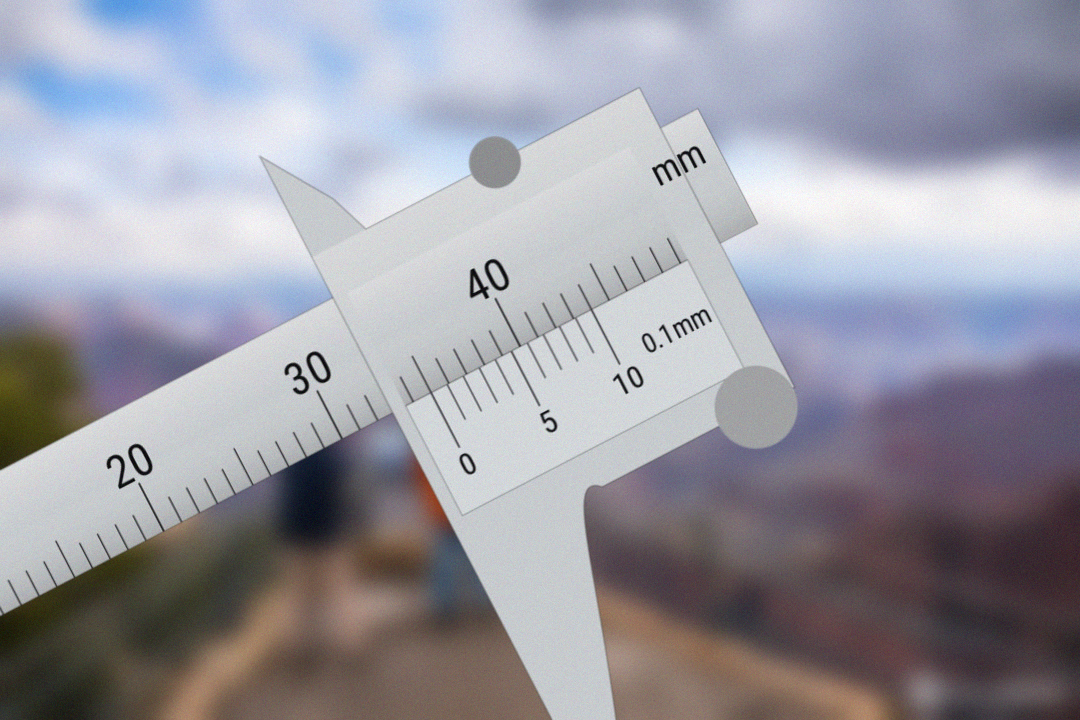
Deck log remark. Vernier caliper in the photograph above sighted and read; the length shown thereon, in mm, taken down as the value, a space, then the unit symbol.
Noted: 35.0 mm
